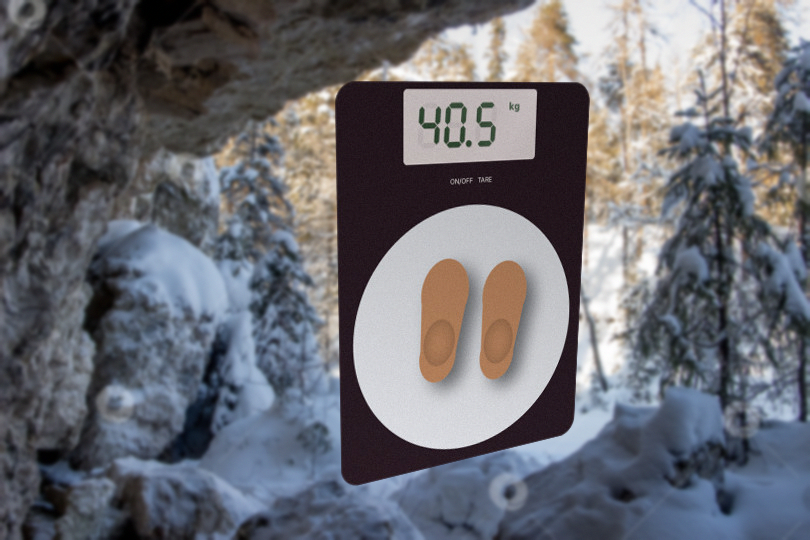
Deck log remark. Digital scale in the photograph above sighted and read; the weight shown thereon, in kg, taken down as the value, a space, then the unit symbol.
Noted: 40.5 kg
